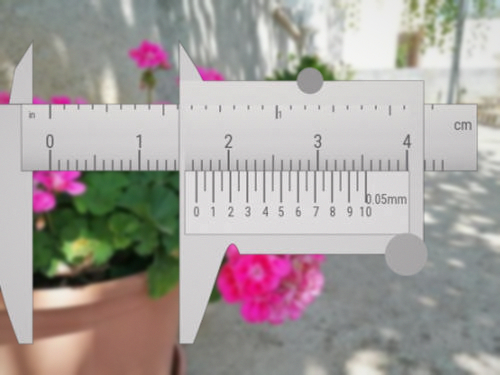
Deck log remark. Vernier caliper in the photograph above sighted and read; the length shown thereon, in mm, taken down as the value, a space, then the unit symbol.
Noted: 16.4 mm
